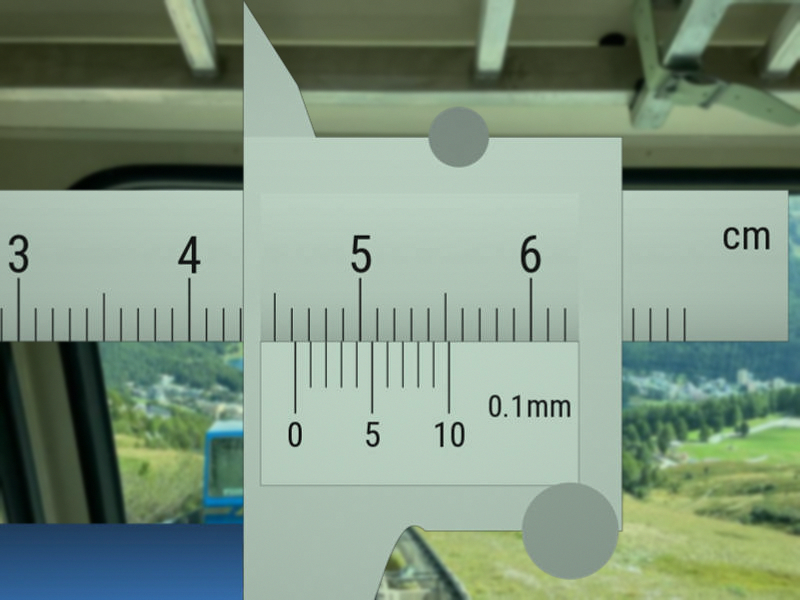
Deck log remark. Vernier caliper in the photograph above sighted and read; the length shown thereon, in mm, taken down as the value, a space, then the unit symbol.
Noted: 46.2 mm
